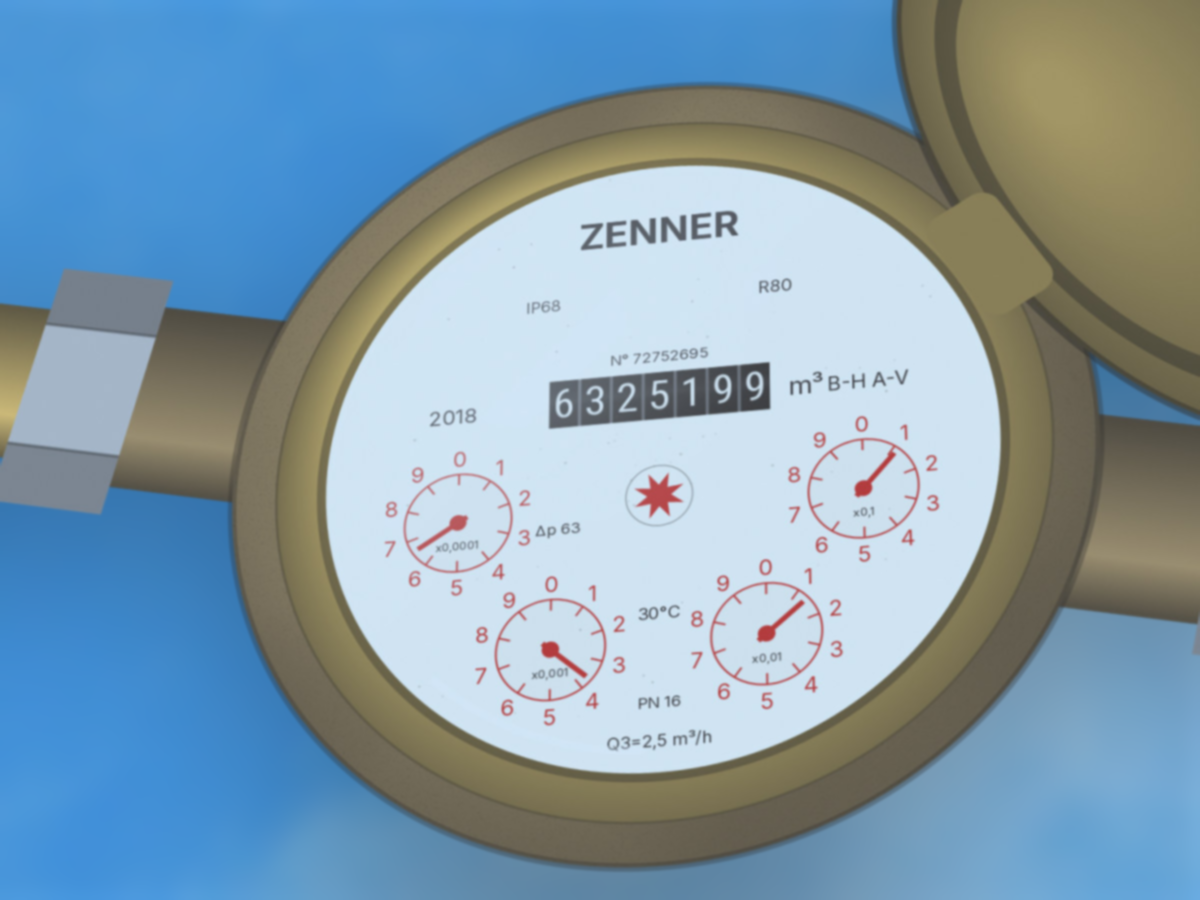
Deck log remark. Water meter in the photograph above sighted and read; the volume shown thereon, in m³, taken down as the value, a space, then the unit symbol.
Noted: 6325199.1136 m³
